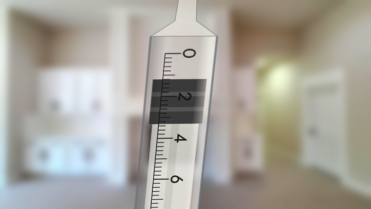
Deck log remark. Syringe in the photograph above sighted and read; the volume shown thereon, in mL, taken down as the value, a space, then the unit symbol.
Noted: 1.2 mL
